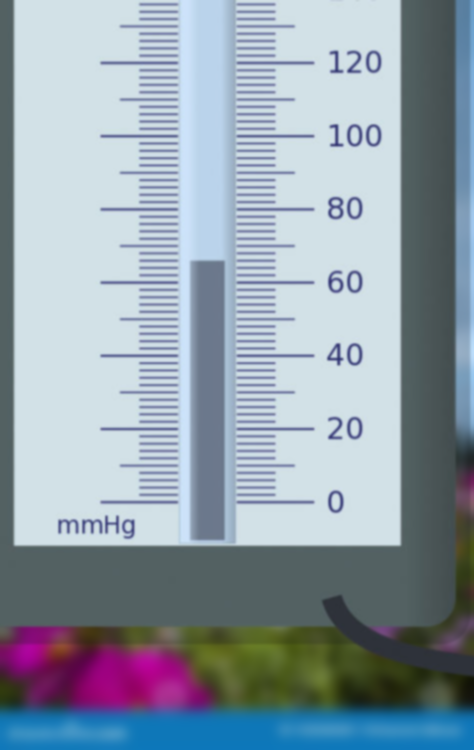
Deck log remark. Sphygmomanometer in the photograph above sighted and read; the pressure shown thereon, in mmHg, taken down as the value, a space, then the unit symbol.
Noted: 66 mmHg
